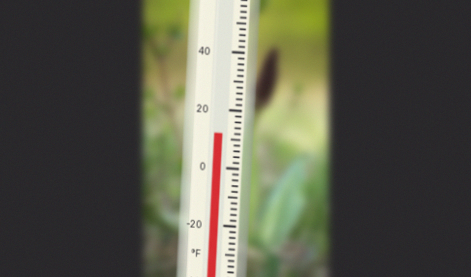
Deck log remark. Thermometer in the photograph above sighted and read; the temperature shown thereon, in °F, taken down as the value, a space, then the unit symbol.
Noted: 12 °F
